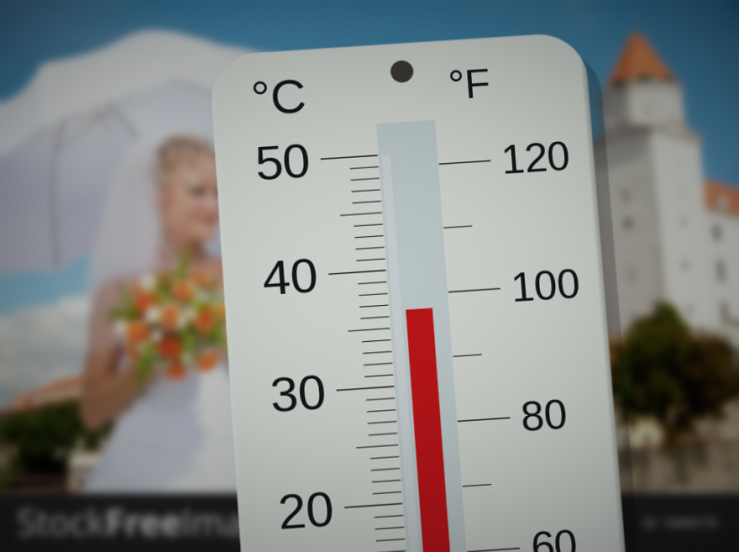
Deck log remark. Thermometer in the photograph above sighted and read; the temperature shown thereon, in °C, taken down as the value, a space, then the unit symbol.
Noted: 36.5 °C
